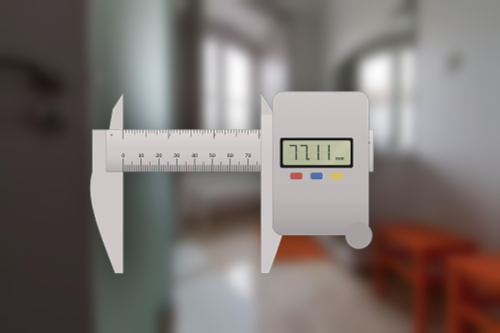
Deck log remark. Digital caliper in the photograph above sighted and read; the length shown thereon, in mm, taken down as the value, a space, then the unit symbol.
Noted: 77.11 mm
